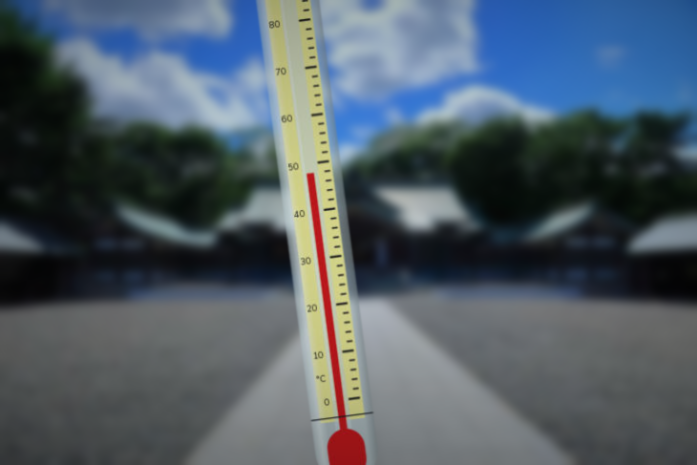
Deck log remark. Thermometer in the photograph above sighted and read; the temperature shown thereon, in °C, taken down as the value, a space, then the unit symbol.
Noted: 48 °C
